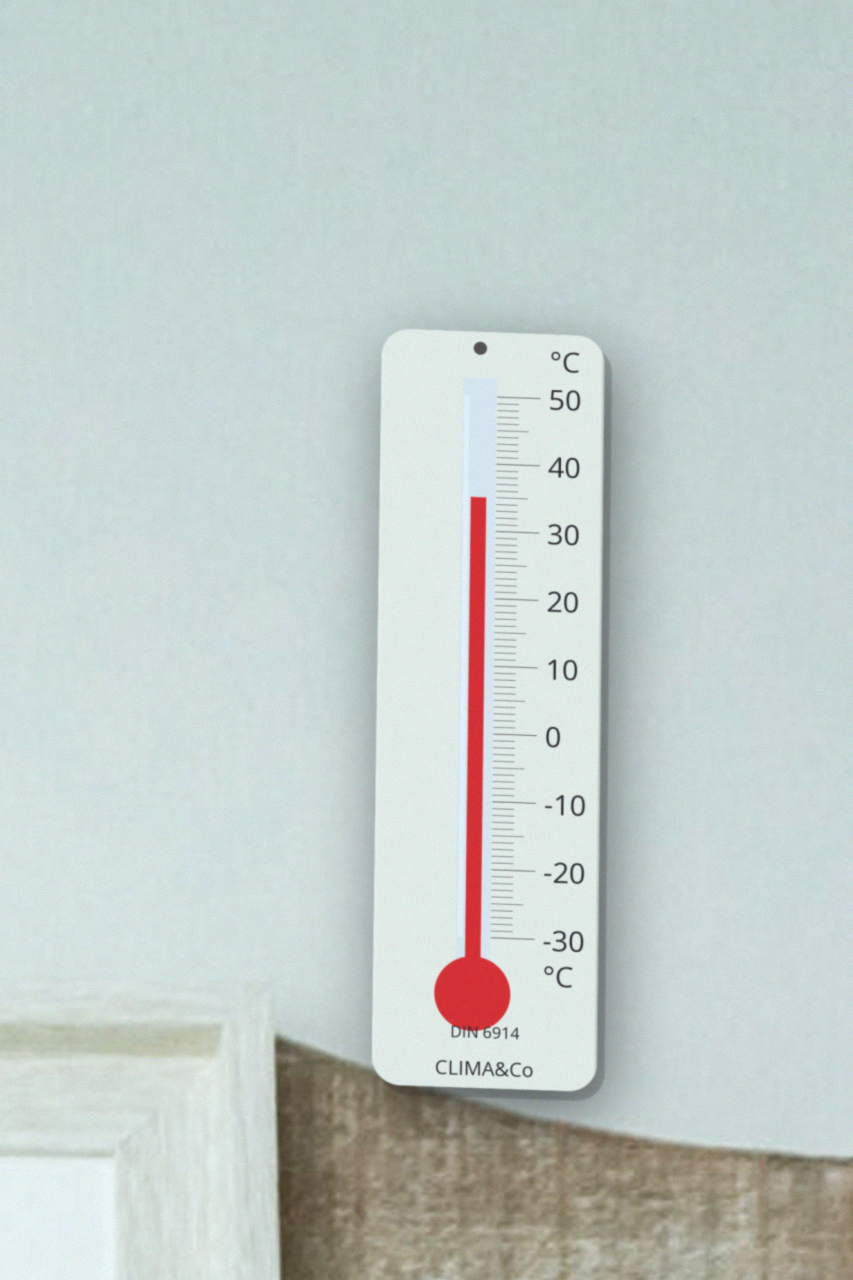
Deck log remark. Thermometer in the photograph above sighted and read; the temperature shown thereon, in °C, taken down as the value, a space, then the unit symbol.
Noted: 35 °C
